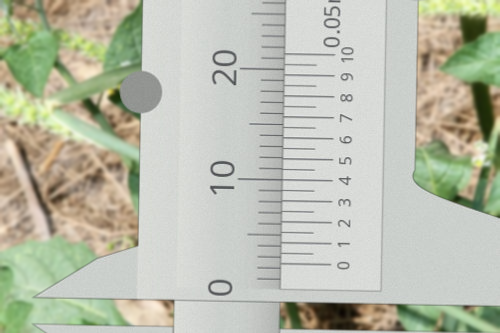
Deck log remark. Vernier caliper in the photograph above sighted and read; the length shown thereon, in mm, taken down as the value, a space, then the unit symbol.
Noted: 2.4 mm
